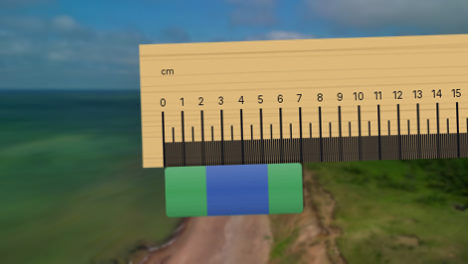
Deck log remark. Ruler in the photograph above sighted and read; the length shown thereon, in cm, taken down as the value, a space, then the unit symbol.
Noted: 7 cm
